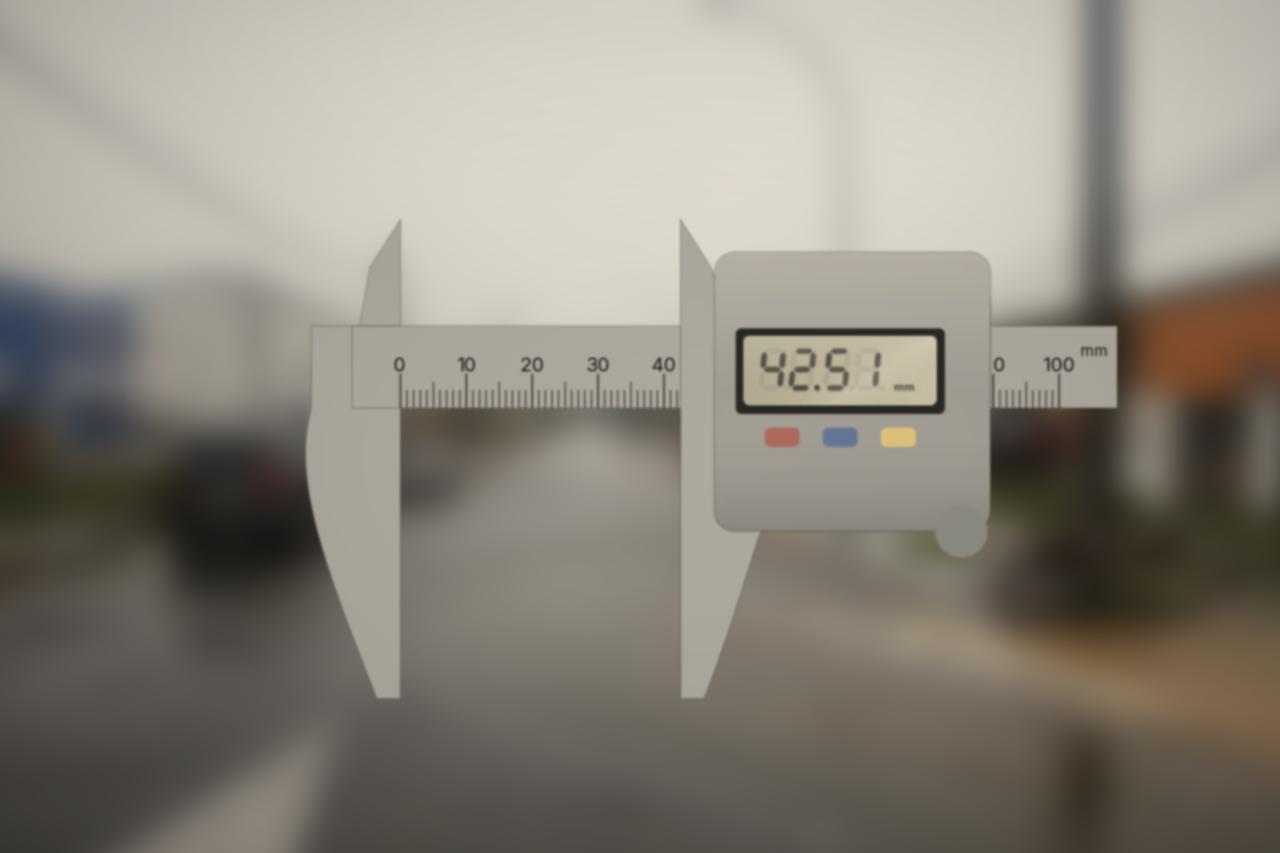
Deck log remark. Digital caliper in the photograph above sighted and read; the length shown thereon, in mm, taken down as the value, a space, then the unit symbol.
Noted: 42.51 mm
